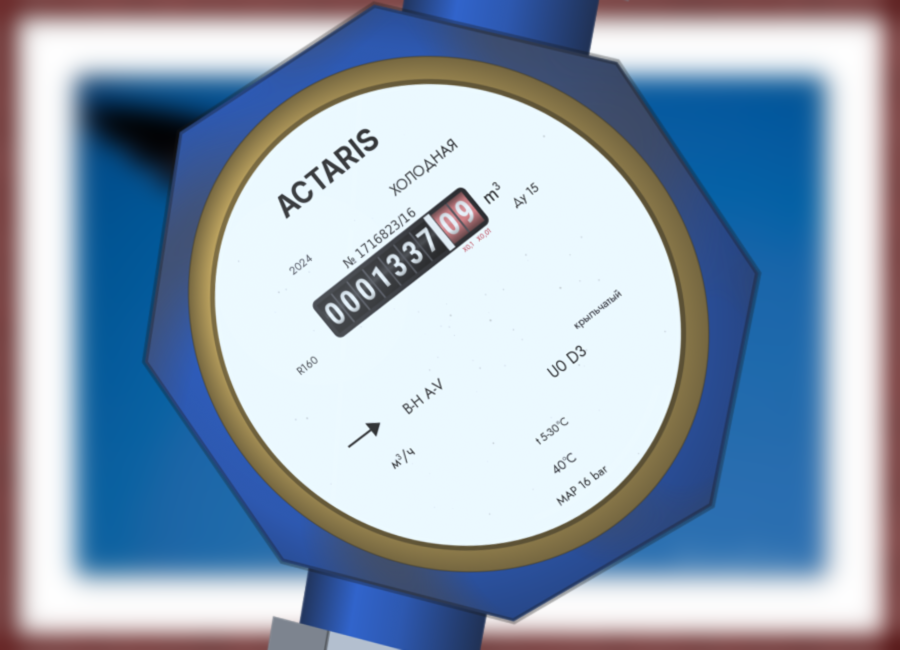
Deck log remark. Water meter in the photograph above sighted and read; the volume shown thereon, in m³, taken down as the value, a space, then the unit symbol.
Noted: 1337.09 m³
